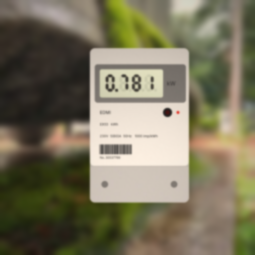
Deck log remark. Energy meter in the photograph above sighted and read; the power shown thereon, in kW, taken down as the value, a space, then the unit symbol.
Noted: 0.781 kW
